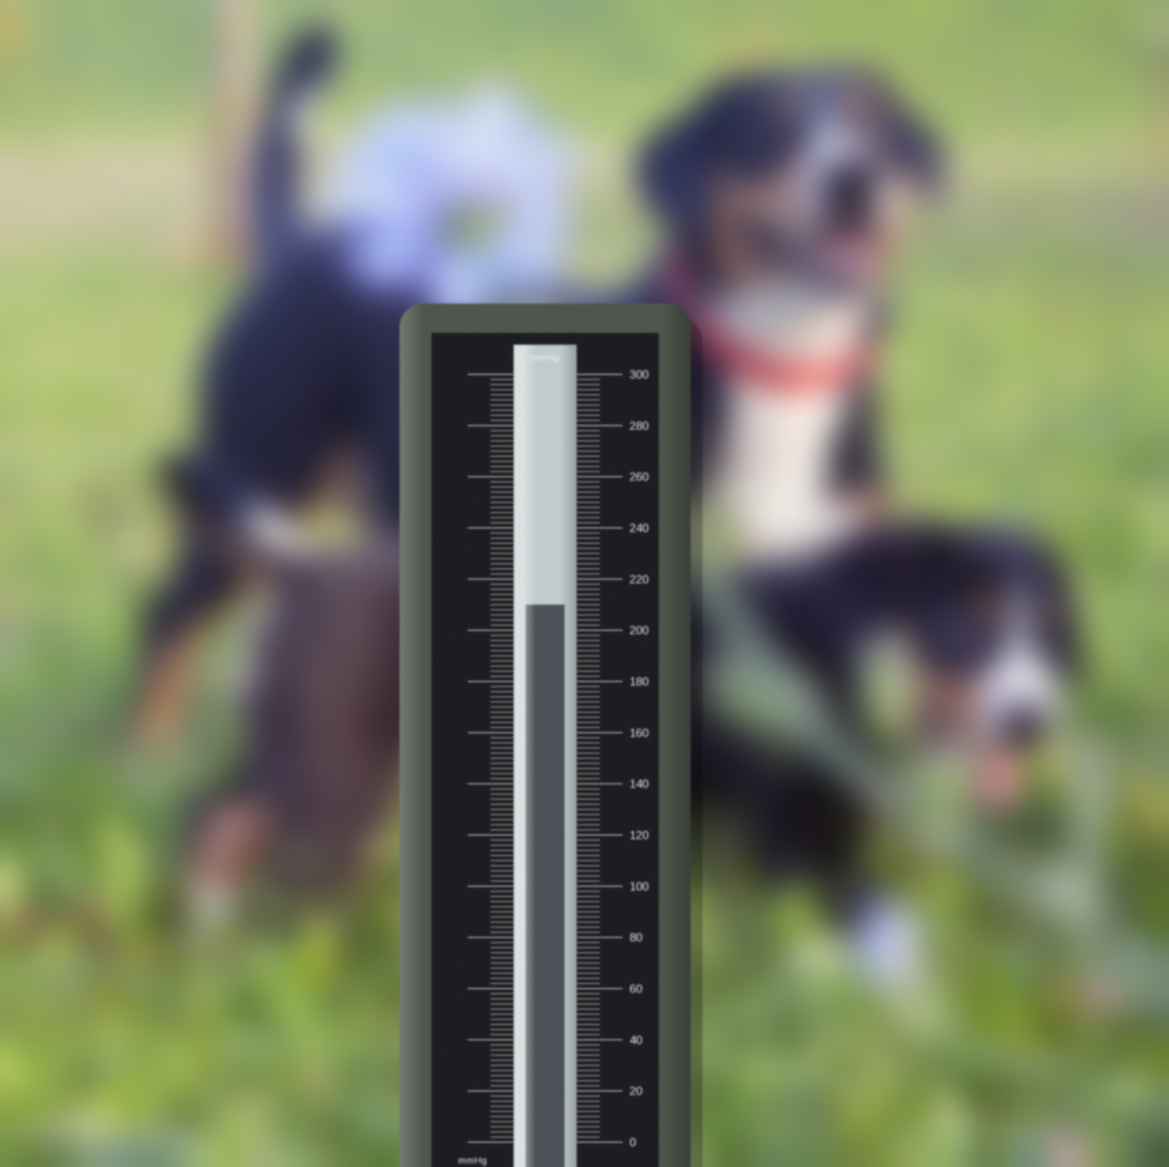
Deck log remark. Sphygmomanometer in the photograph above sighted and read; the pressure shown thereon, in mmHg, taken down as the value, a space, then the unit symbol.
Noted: 210 mmHg
